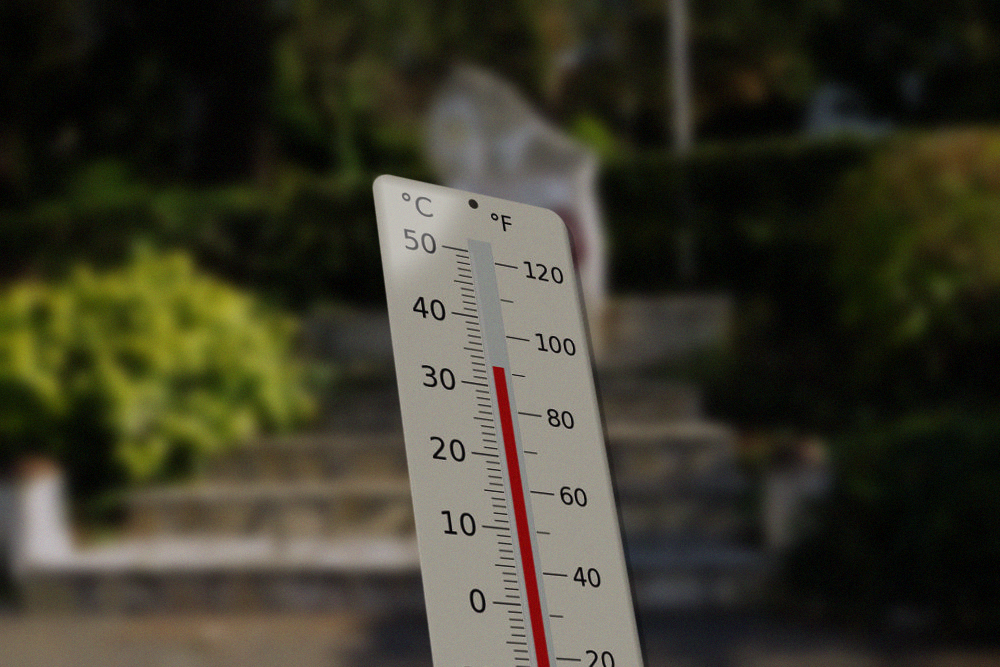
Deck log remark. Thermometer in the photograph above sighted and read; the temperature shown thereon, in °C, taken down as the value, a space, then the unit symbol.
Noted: 33 °C
